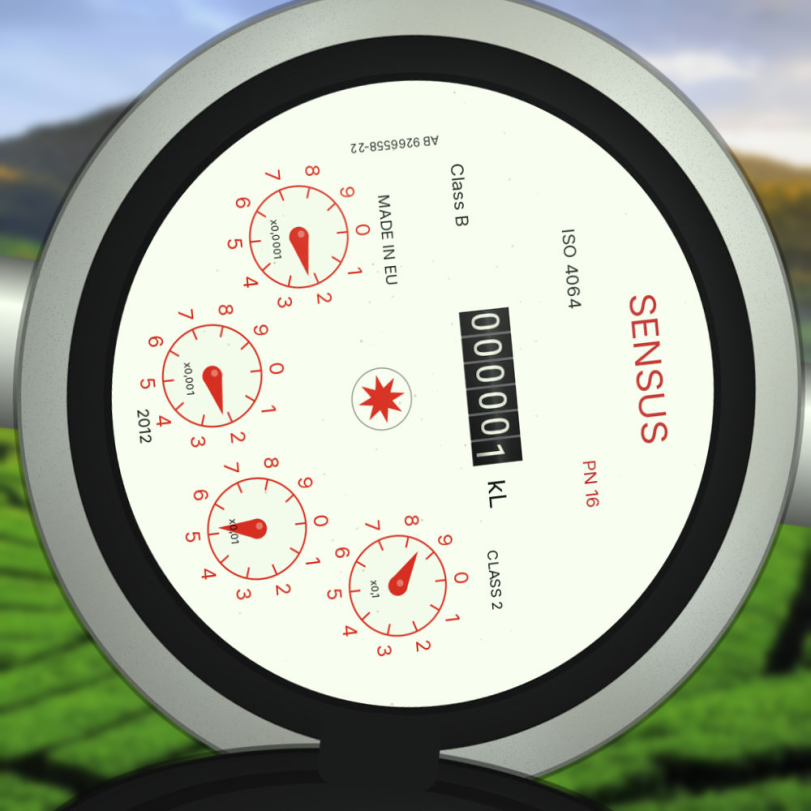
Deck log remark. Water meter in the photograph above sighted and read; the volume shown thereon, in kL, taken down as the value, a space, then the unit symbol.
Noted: 0.8522 kL
